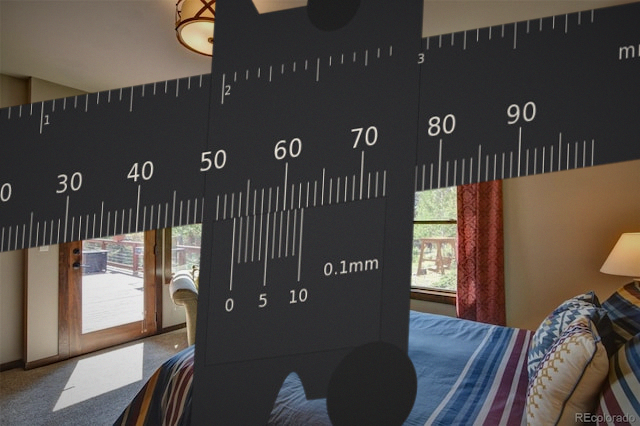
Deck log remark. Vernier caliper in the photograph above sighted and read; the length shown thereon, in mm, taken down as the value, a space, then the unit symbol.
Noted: 53.4 mm
